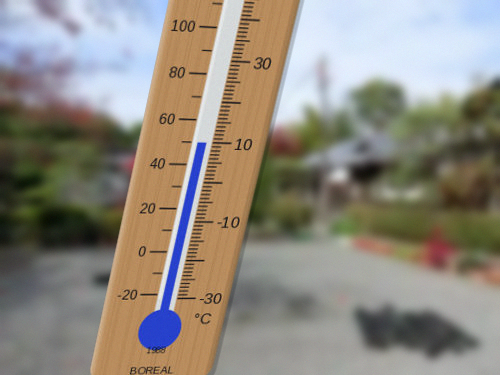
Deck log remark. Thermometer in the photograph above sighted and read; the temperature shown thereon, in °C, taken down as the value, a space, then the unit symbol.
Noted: 10 °C
